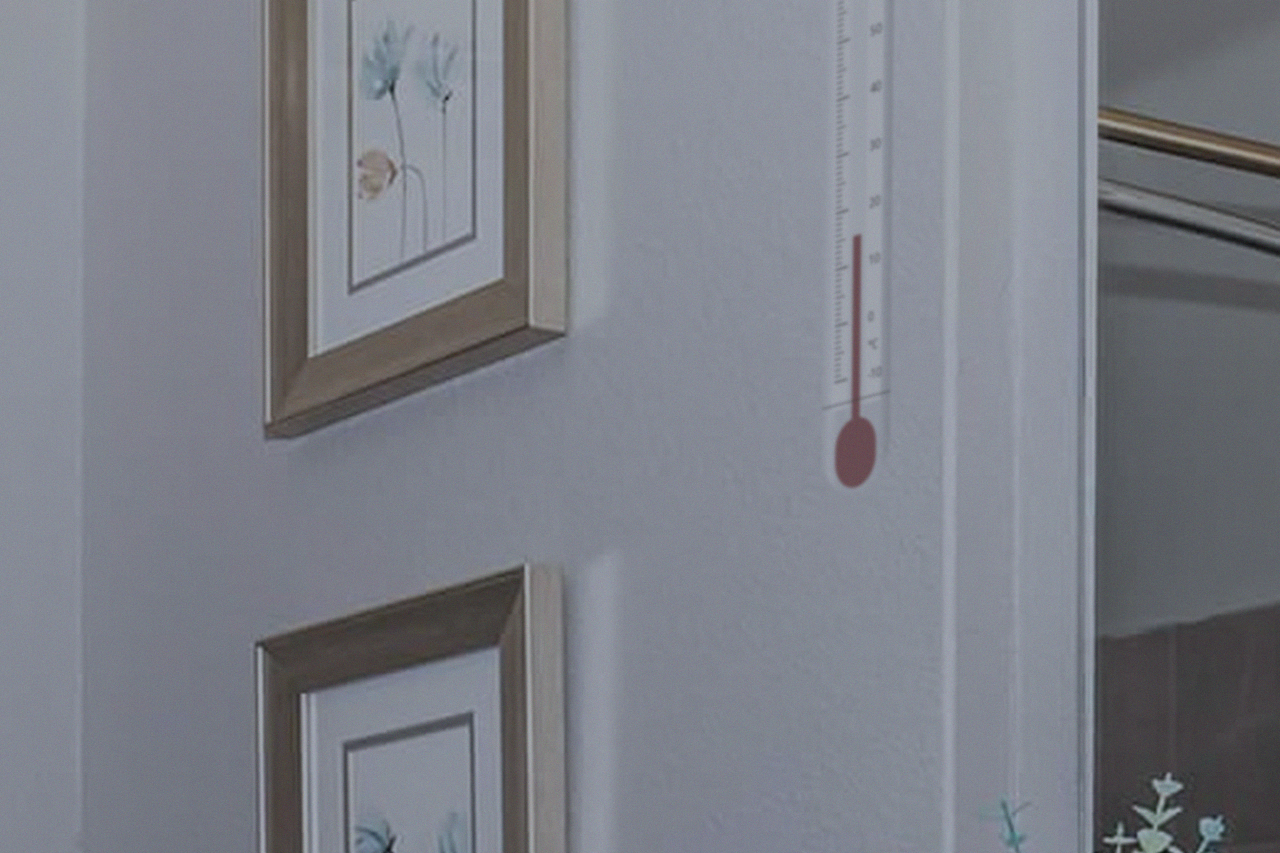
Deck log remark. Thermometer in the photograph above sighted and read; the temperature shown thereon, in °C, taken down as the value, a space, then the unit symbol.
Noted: 15 °C
